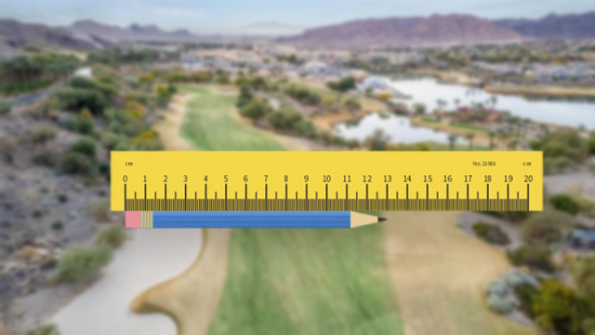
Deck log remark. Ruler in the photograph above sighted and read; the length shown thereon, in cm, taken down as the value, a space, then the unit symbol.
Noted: 13 cm
